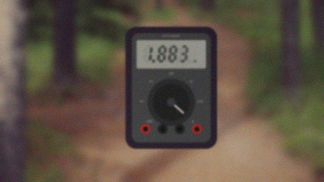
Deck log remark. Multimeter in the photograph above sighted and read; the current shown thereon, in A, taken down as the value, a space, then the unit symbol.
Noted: 1.883 A
